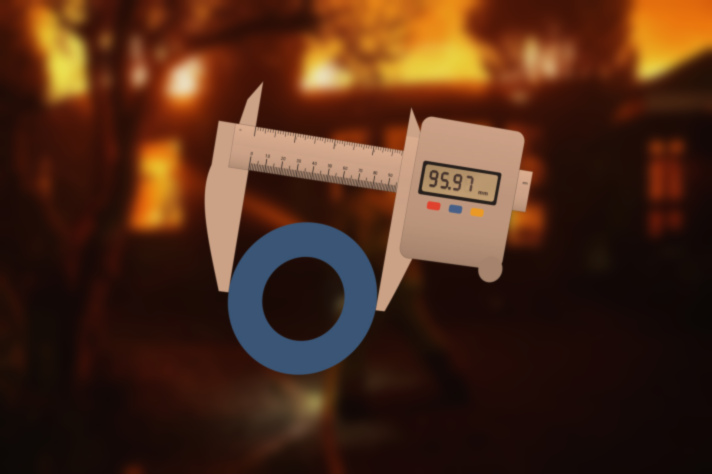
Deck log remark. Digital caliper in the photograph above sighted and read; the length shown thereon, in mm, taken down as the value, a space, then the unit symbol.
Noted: 95.97 mm
